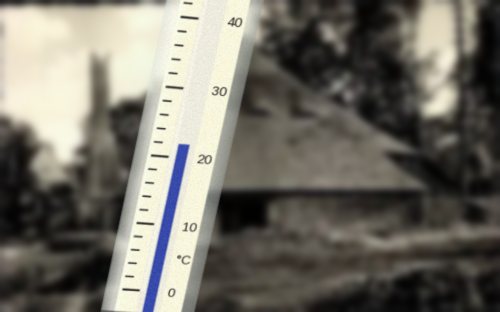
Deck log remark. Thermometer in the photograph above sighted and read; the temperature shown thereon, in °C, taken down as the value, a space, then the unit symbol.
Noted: 22 °C
